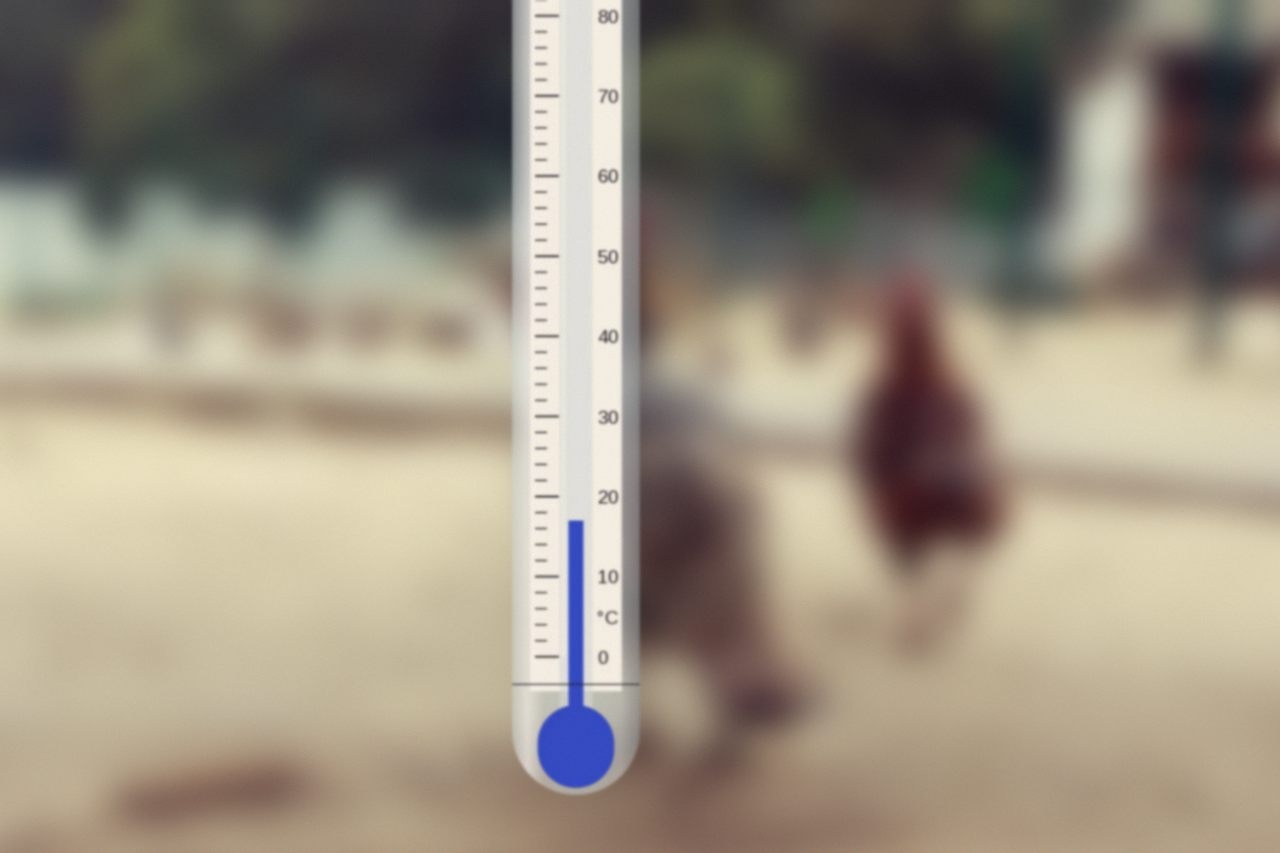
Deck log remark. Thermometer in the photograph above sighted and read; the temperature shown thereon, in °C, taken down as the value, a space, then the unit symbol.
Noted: 17 °C
